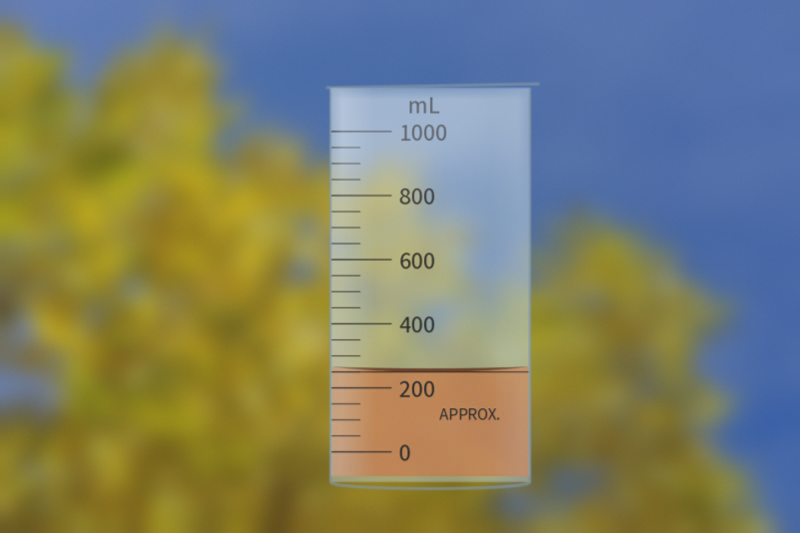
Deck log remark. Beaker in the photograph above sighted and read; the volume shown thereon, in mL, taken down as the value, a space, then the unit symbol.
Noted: 250 mL
